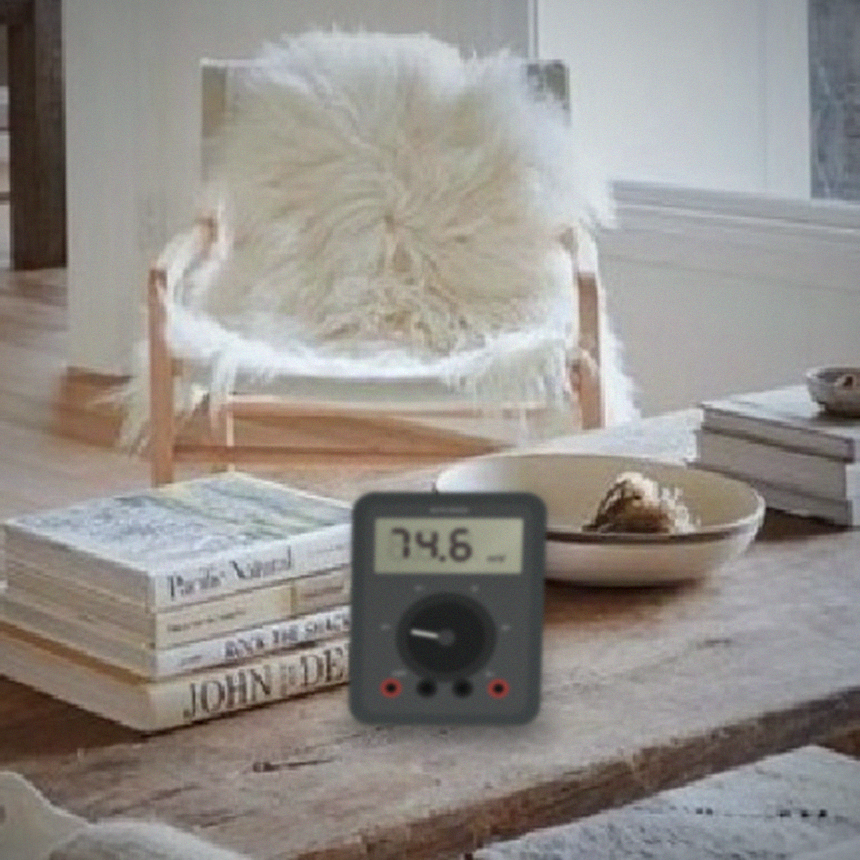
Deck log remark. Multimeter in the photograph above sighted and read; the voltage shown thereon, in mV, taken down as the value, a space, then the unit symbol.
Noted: 74.6 mV
